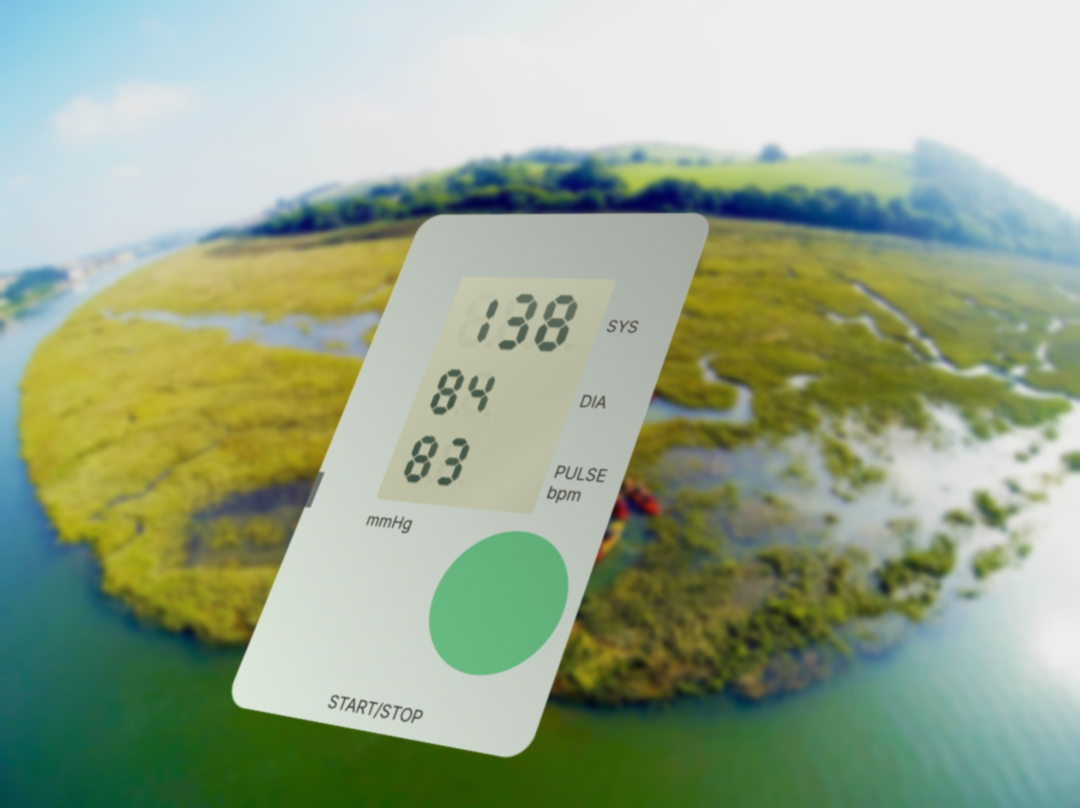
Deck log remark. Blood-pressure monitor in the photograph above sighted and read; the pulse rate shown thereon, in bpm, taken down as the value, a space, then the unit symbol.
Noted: 83 bpm
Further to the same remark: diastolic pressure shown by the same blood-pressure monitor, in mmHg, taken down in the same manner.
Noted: 84 mmHg
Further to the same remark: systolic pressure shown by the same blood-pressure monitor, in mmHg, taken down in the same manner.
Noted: 138 mmHg
